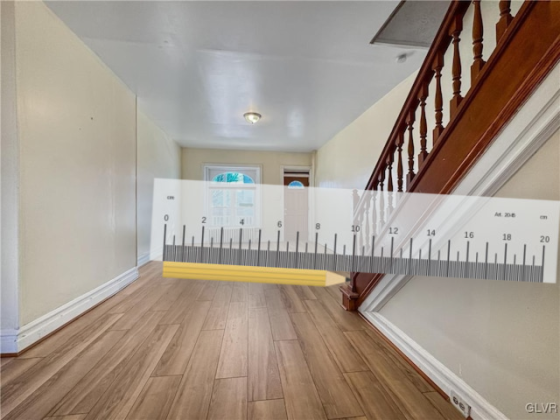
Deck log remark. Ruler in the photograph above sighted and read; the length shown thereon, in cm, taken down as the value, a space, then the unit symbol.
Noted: 10 cm
